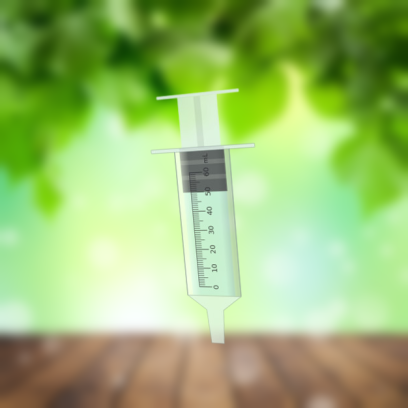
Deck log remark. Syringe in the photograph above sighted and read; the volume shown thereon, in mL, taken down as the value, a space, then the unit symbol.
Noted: 50 mL
